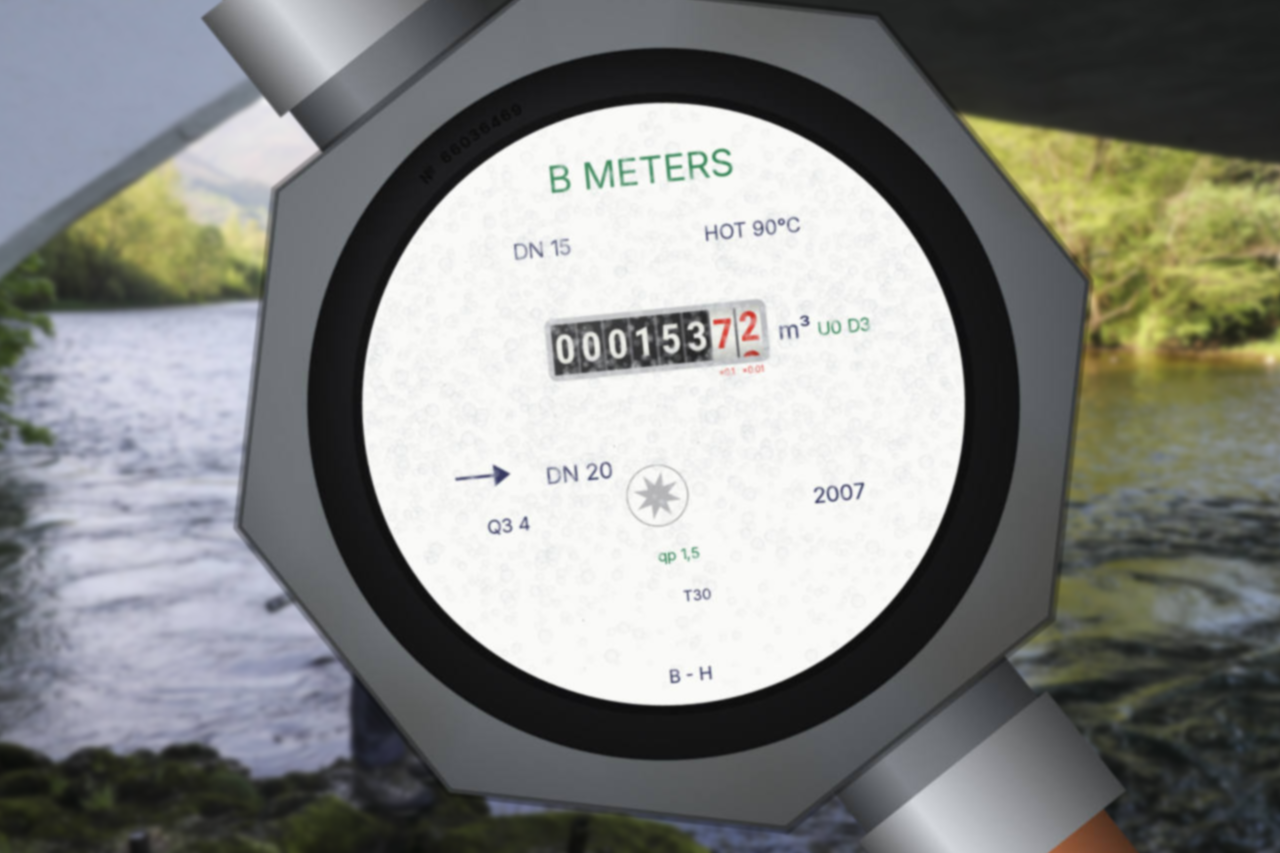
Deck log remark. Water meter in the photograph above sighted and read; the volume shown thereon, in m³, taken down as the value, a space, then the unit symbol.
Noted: 153.72 m³
